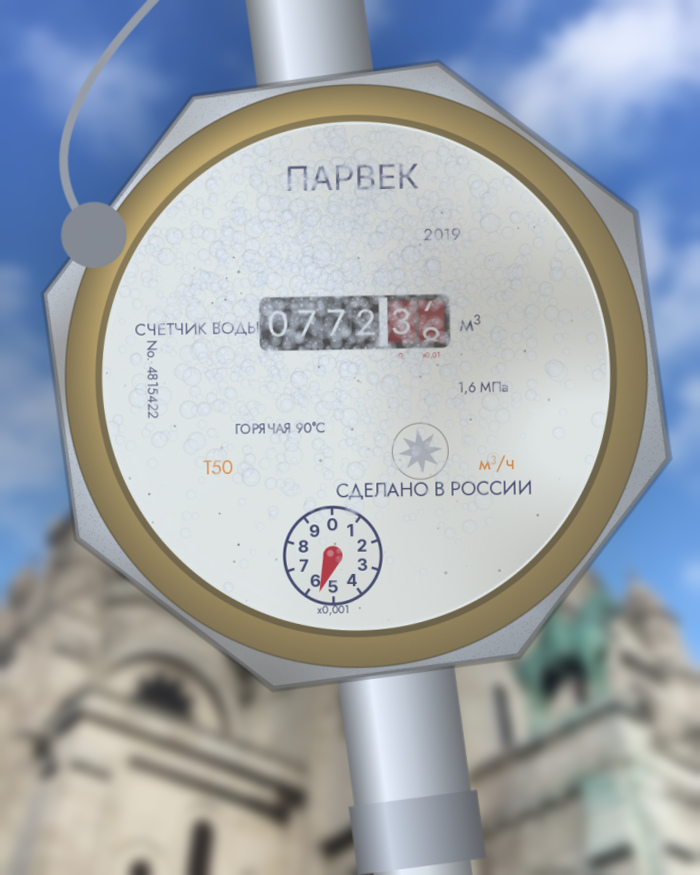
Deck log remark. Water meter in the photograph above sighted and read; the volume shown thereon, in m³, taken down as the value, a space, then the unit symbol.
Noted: 772.375 m³
